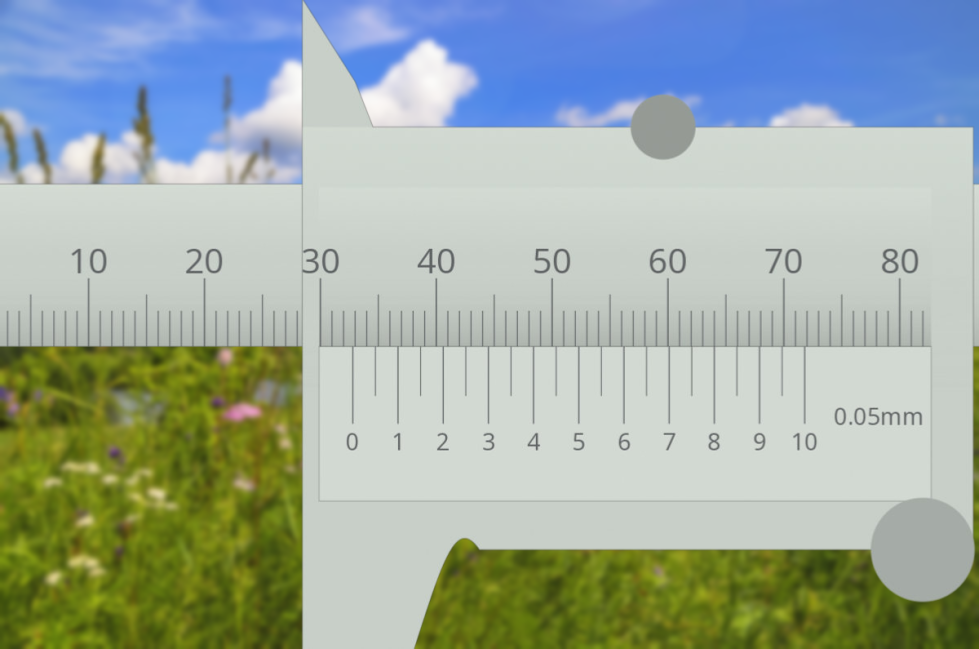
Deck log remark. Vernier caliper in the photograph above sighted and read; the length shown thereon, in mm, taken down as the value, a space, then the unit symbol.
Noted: 32.8 mm
